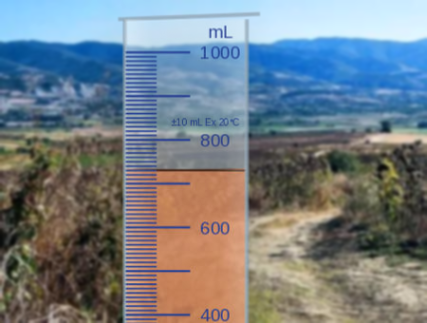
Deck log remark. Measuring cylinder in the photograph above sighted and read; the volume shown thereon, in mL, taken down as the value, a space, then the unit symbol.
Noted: 730 mL
